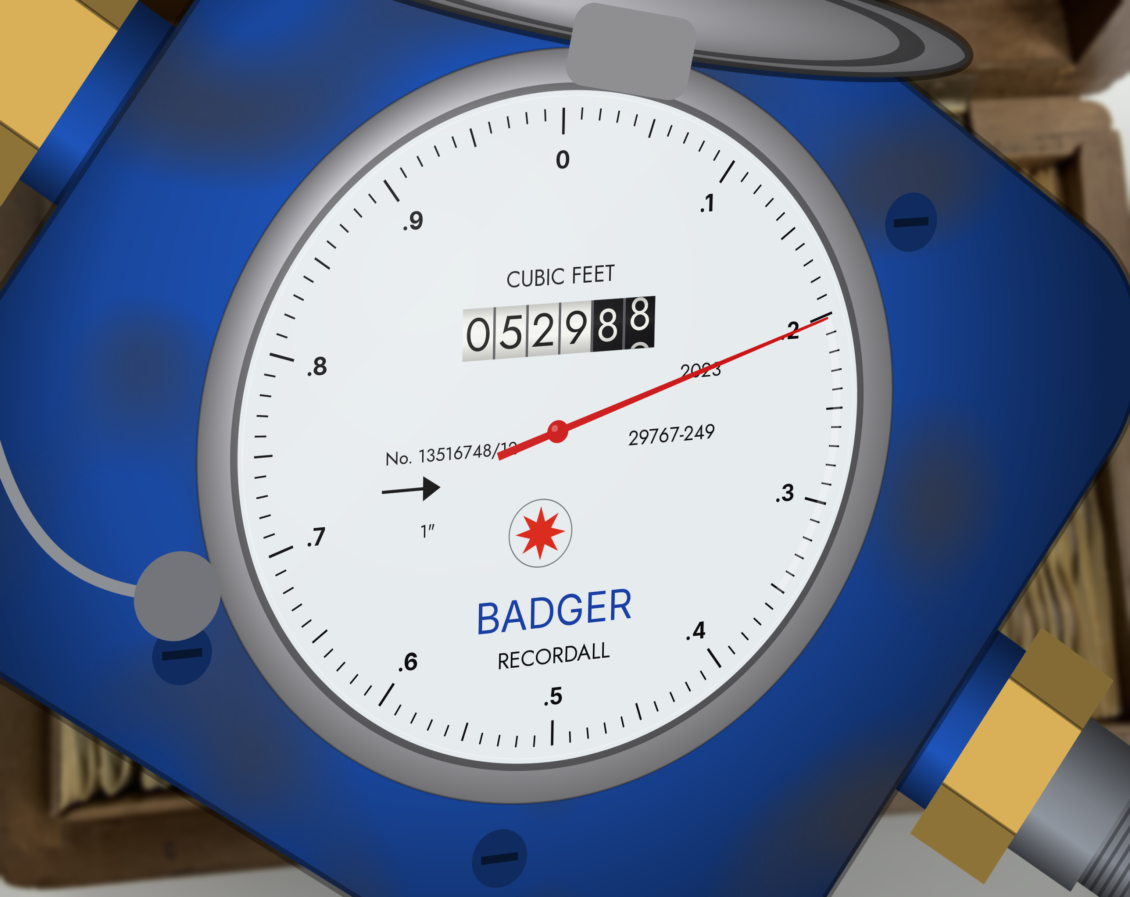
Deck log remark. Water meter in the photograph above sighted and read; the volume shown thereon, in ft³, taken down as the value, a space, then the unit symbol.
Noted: 52988.20 ft³
